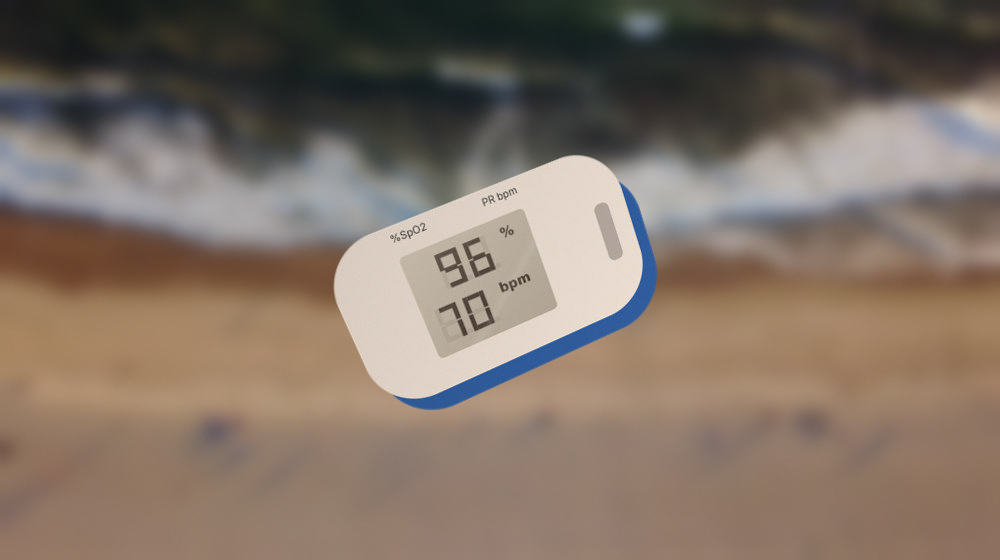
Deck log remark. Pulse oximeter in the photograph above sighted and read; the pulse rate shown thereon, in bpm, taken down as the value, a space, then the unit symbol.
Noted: 70 bpm
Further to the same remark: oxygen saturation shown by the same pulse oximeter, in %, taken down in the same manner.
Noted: 96 %
